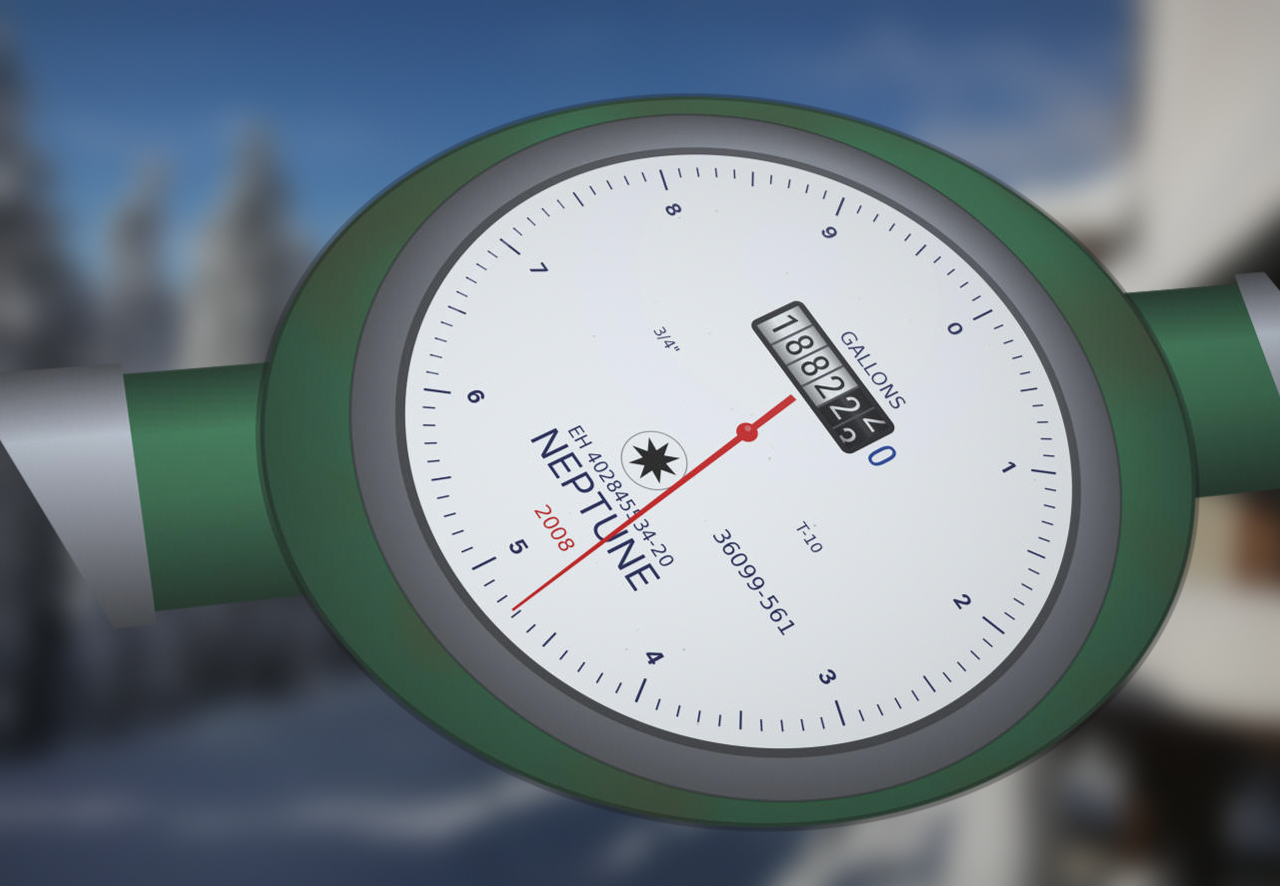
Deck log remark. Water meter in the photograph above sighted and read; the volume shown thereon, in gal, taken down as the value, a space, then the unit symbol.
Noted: 1882224.7 gal
